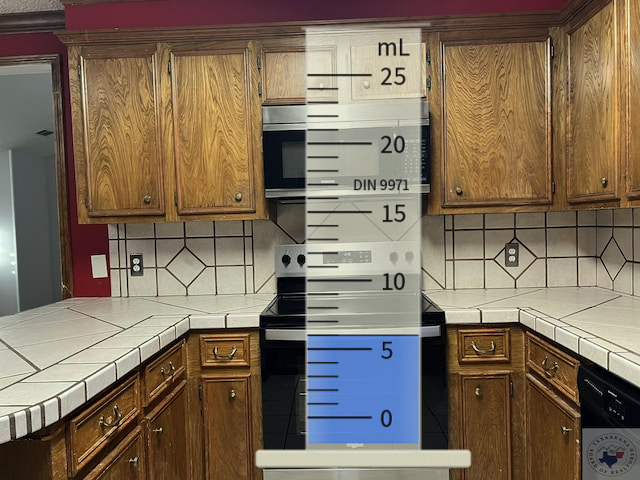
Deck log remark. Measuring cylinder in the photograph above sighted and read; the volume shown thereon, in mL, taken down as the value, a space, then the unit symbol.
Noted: 6 mL
